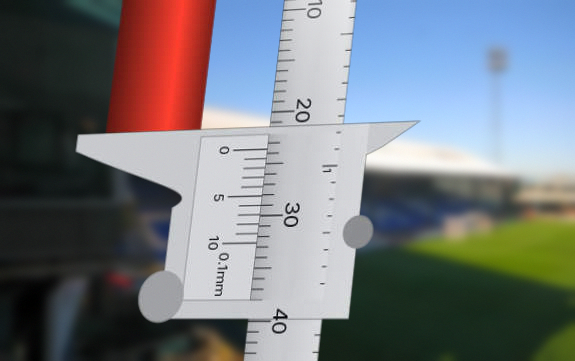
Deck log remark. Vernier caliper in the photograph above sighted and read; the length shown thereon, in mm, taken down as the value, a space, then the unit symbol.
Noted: 23.6 mm
